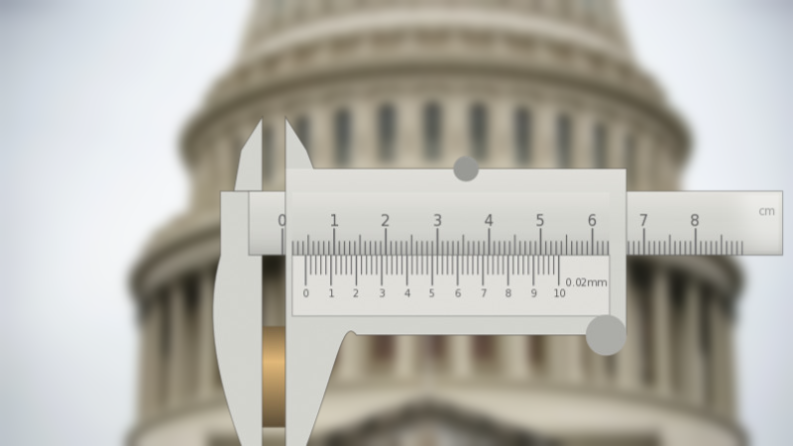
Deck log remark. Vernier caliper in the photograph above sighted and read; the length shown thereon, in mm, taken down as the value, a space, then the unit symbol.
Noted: 4.5 mm
